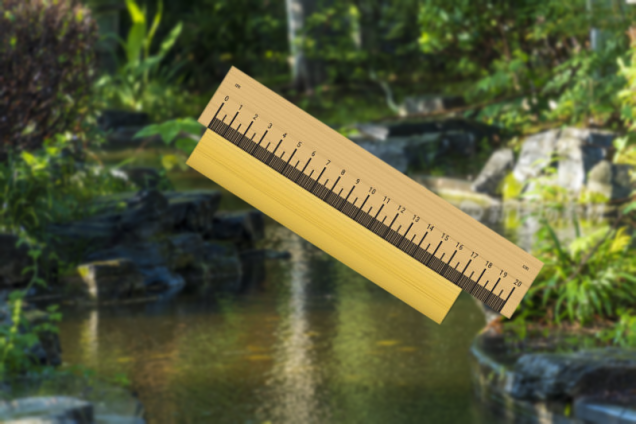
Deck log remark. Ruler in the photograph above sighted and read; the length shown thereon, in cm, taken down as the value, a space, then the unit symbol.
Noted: 17.5 cm
